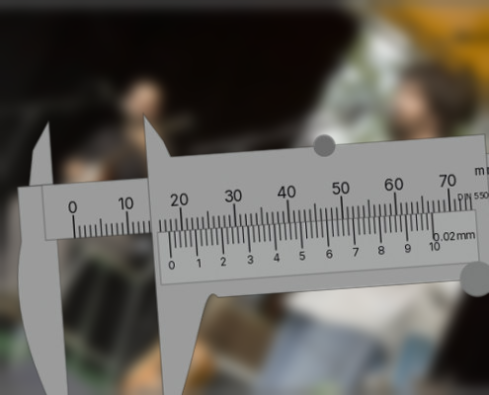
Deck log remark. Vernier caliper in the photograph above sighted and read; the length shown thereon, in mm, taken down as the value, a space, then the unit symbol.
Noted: 17.6 mm
